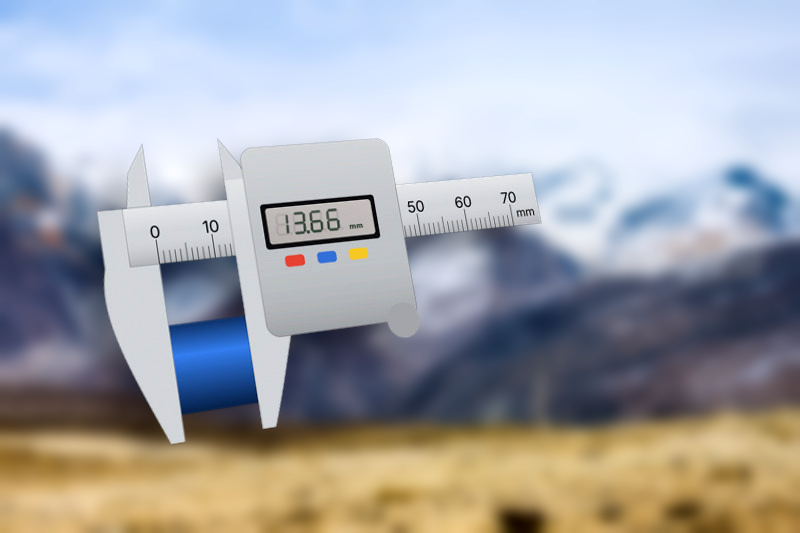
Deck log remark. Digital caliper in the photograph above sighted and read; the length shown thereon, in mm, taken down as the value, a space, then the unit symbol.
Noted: 13.66 mm
